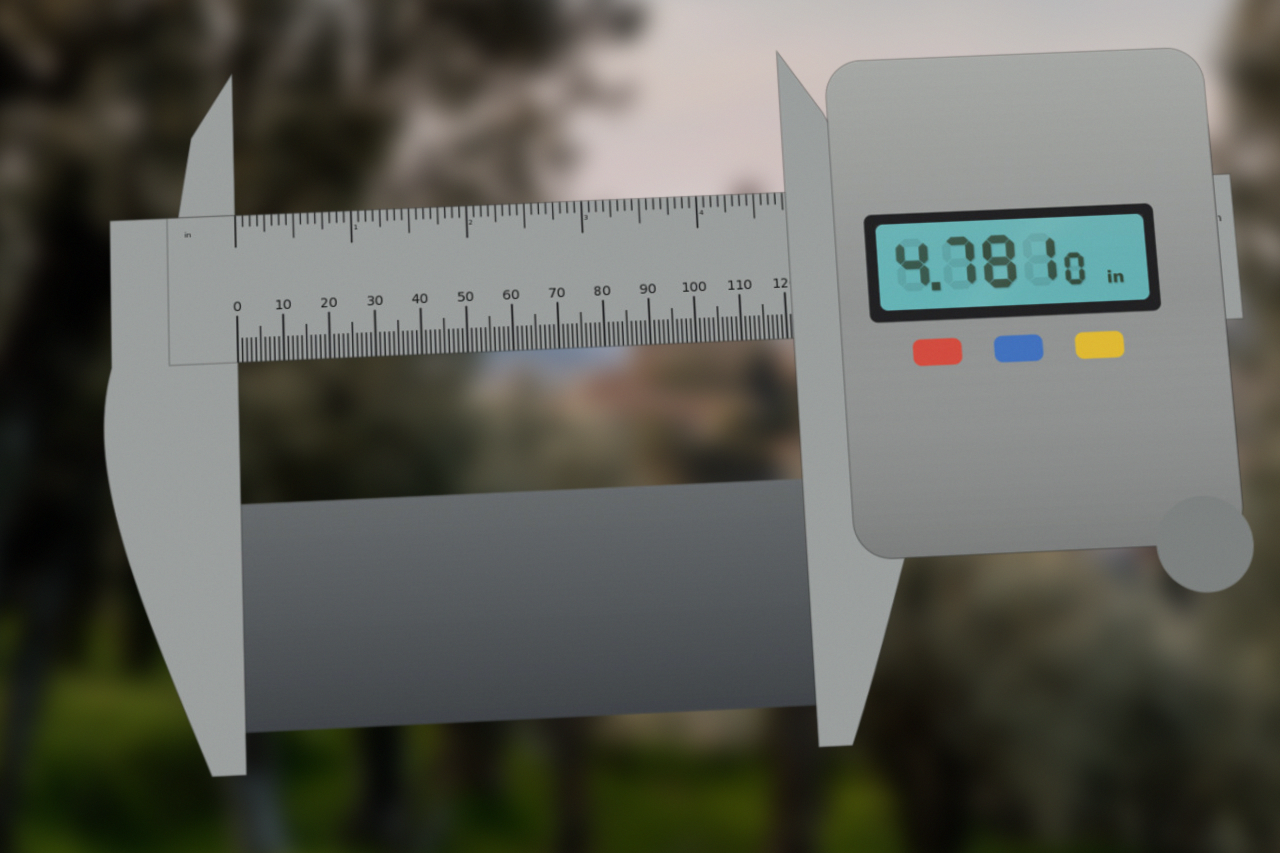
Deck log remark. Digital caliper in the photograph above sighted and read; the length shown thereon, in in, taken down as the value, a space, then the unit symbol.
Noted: 4.7810 in
